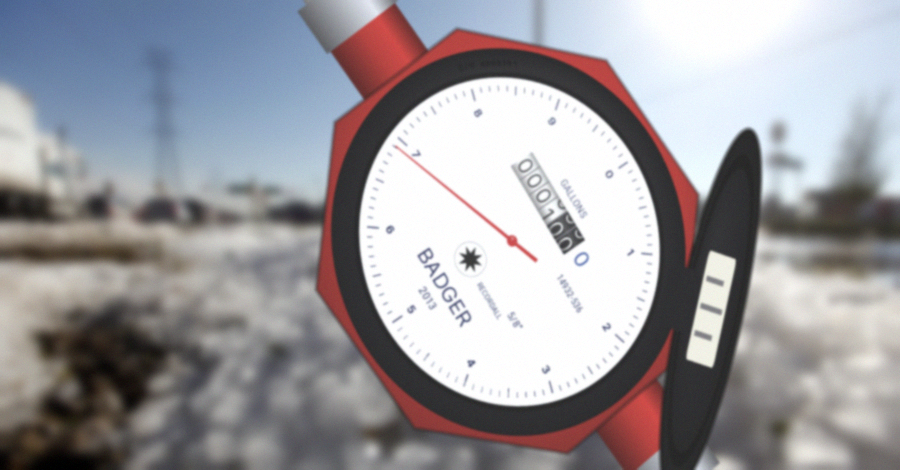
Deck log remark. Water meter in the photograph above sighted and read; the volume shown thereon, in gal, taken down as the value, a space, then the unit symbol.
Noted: 996.9 gal
